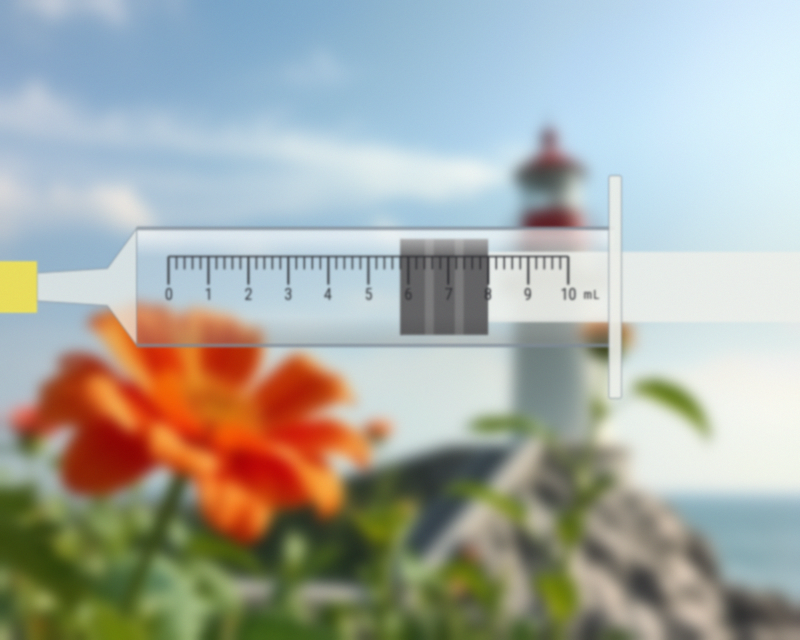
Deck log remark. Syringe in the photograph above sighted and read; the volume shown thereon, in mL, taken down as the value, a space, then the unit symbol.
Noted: 5.8 mL
